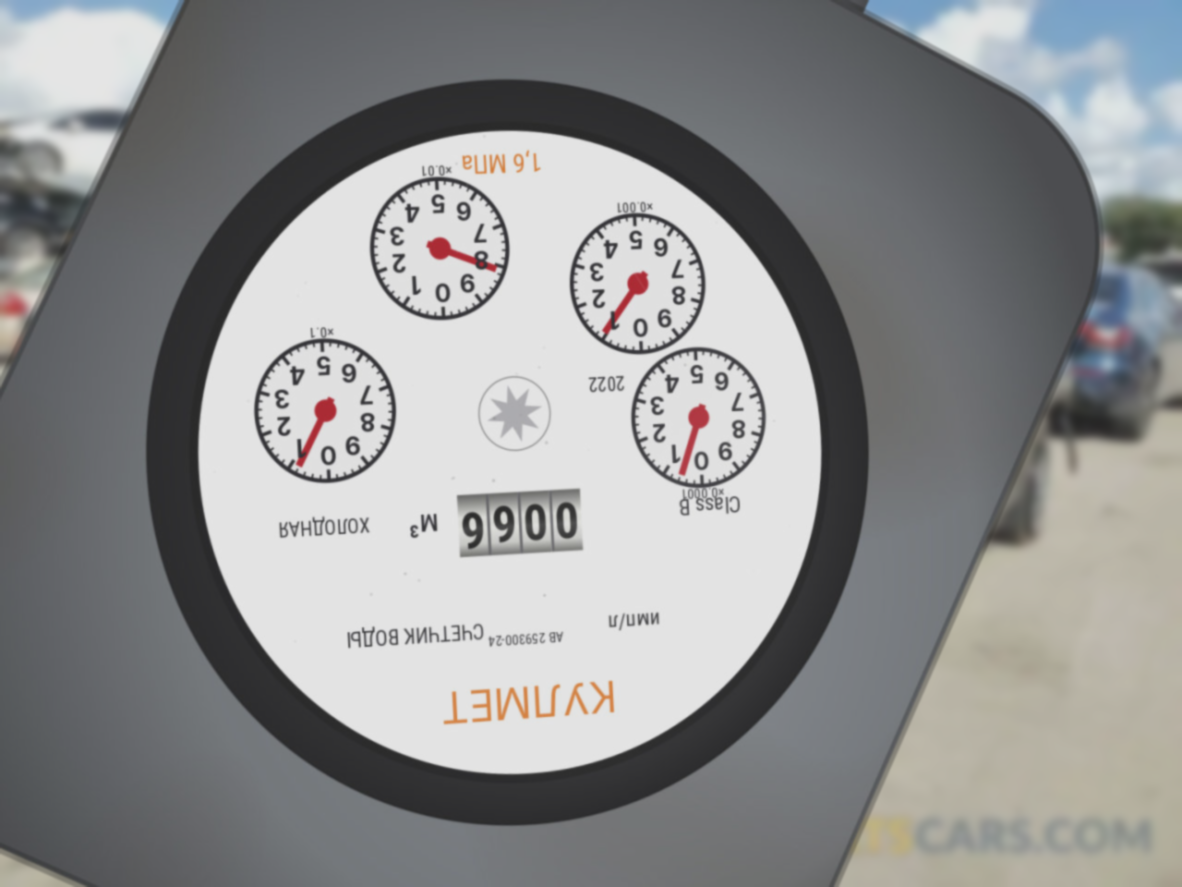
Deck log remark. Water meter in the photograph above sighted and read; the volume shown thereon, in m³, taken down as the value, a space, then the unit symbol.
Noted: 66.0810 m³
